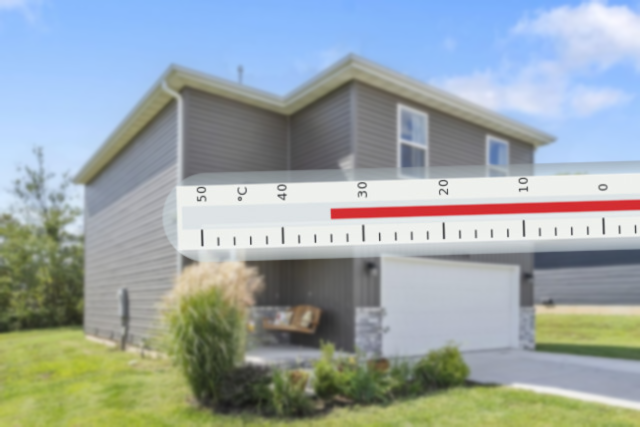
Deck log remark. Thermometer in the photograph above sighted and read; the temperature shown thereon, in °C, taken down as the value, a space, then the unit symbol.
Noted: 34 °C
